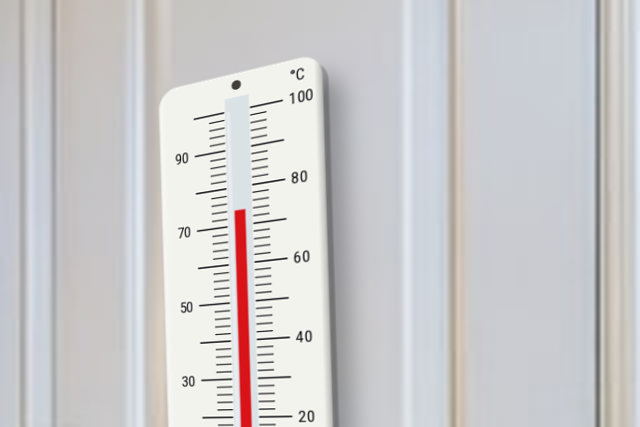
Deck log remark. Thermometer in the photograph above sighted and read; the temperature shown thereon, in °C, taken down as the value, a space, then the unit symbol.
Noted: 74 °C
